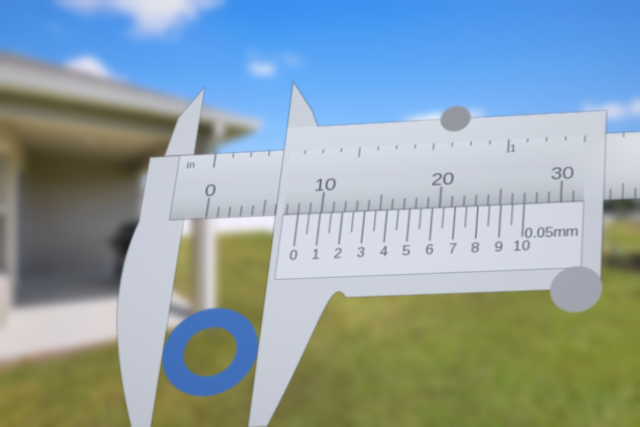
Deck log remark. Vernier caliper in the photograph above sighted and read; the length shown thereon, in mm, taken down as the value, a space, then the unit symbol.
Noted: 8.0 mm
